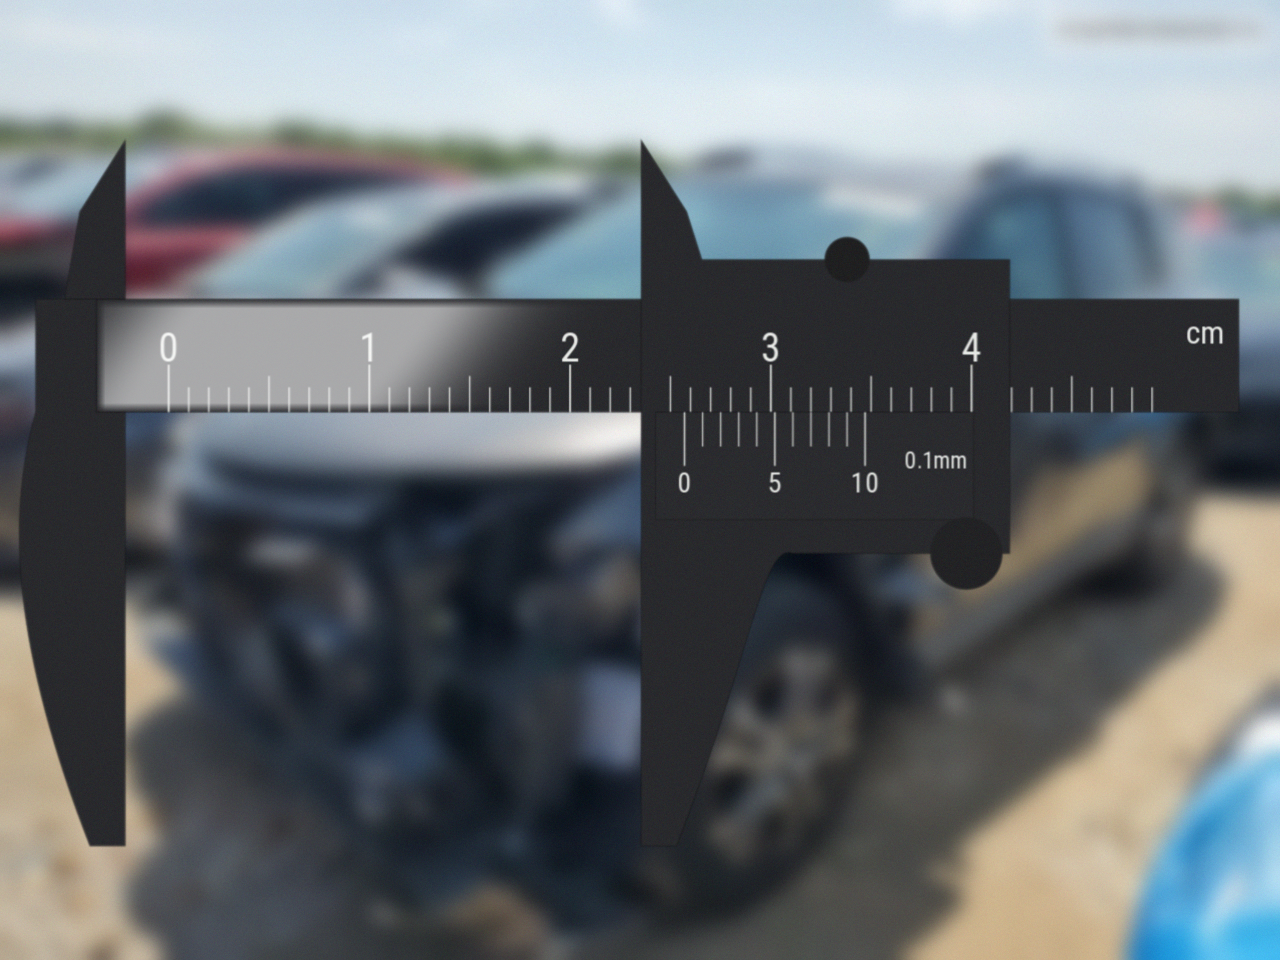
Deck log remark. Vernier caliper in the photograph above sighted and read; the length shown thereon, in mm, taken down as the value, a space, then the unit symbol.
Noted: 25.7 mm
